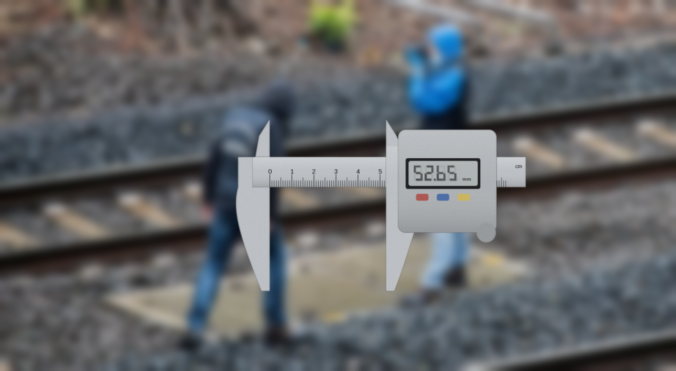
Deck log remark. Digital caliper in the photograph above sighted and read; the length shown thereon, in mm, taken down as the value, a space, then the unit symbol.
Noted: 52.65 mm
